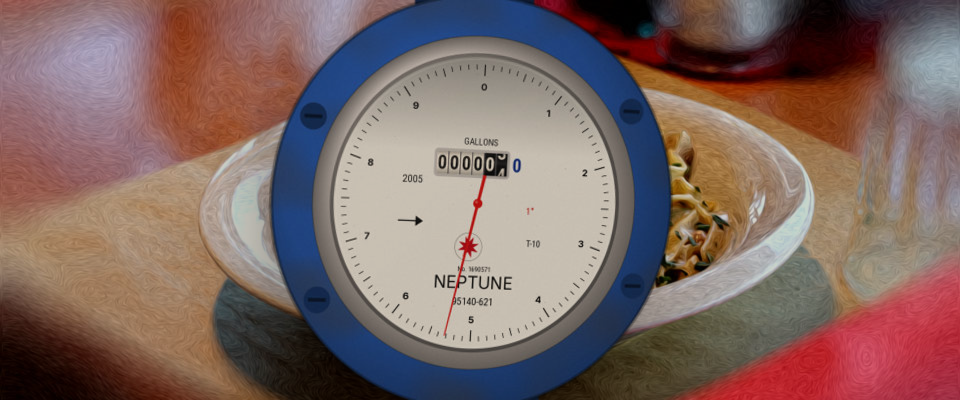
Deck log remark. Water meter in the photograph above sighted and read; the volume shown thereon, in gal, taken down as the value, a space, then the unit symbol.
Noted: 35.3 gal
